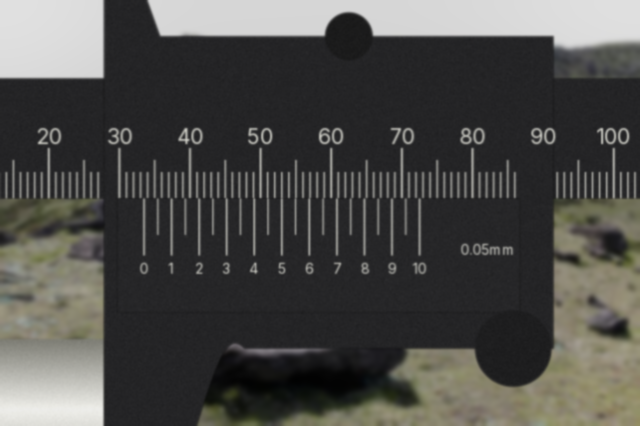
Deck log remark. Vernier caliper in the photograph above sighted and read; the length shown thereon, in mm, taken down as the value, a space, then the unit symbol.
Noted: 33.5 mm
